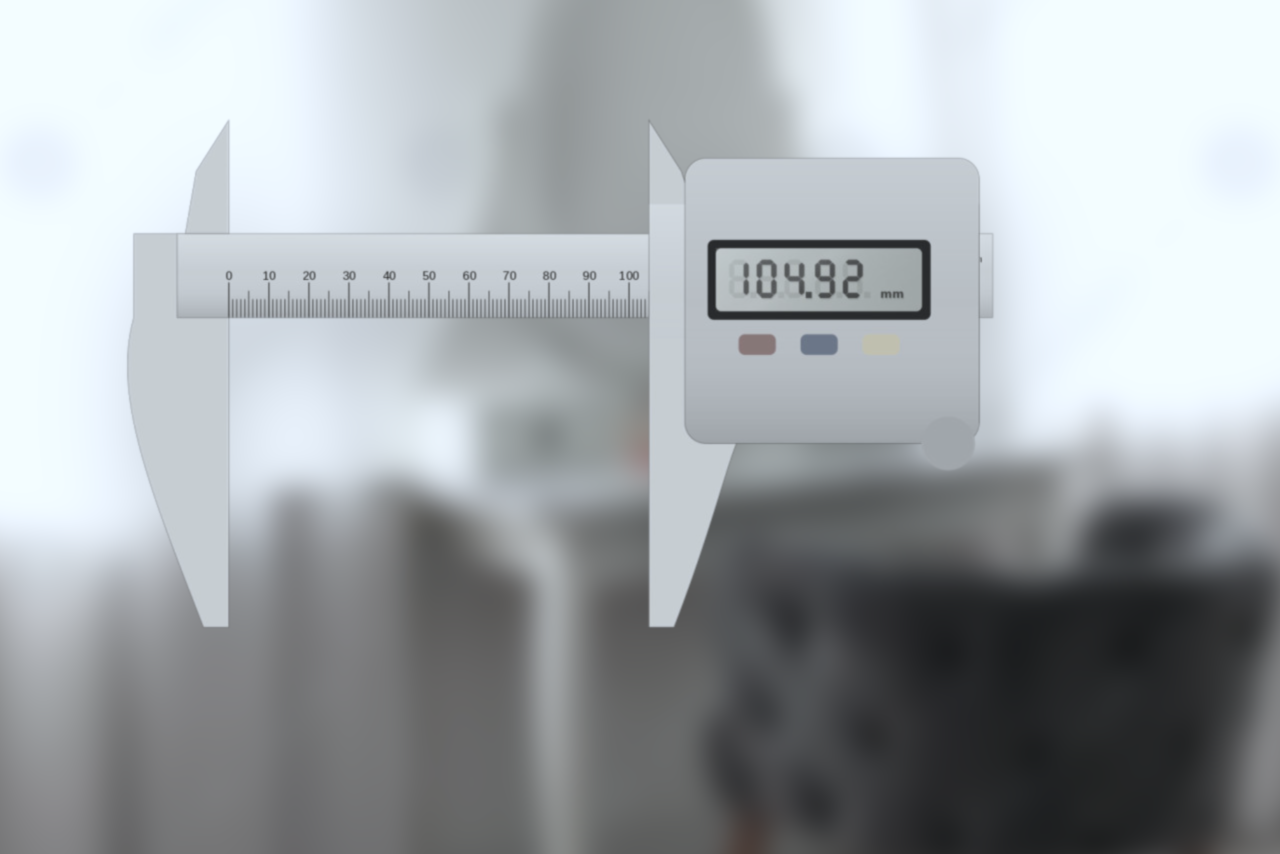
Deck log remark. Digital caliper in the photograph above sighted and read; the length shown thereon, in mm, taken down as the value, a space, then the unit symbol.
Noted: 104.92 mm
